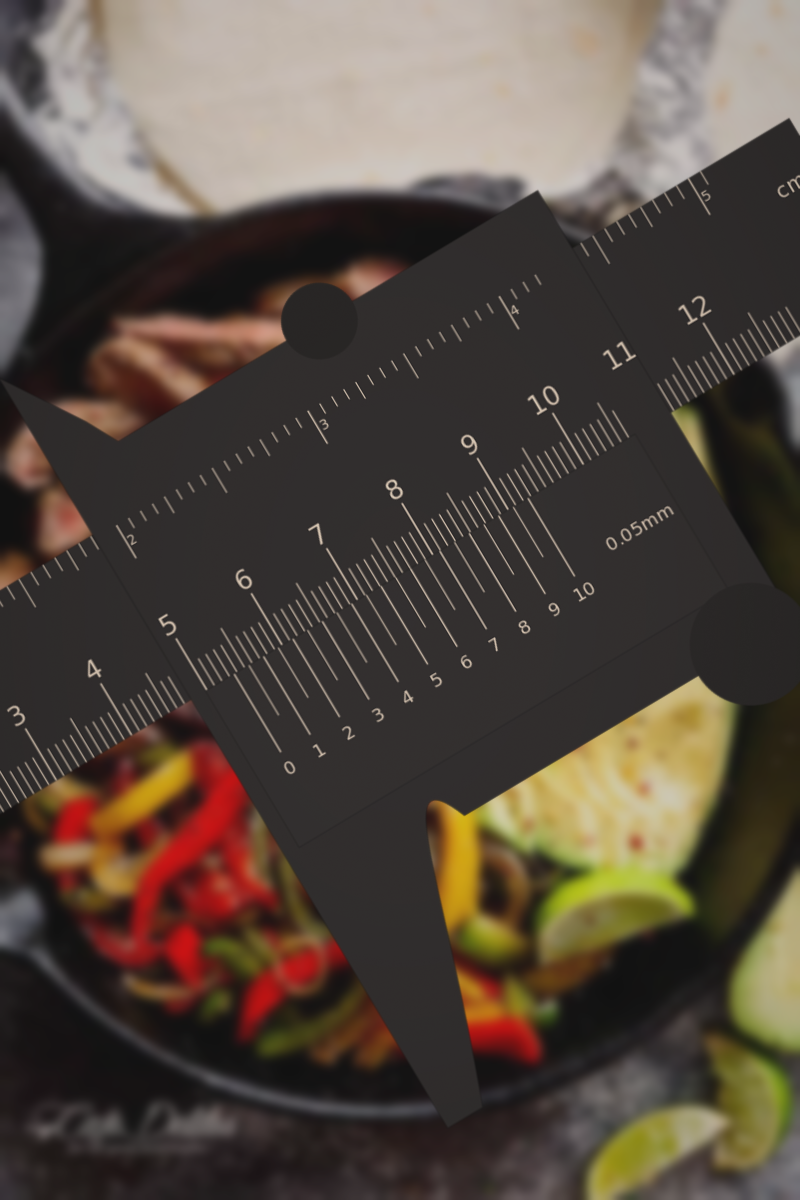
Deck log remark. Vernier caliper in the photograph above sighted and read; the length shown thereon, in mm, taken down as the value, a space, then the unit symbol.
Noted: 53.6 mm
